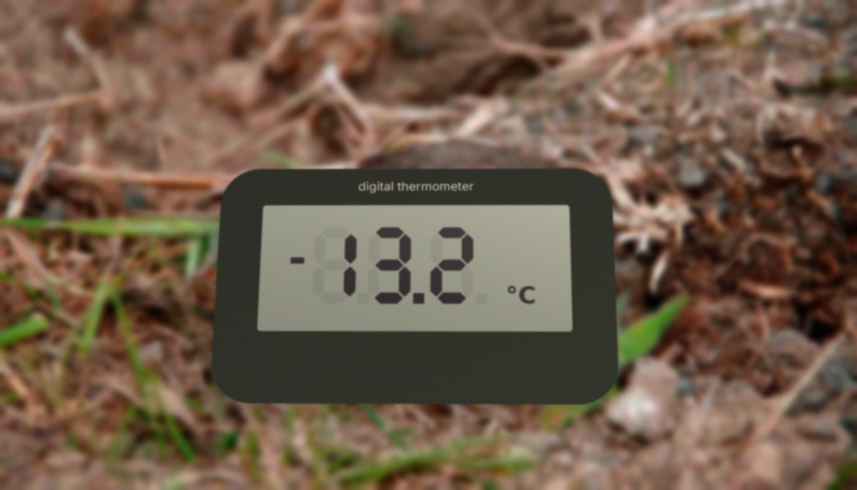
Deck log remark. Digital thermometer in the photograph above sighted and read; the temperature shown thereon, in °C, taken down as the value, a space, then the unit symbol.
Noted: -13.2 °C
